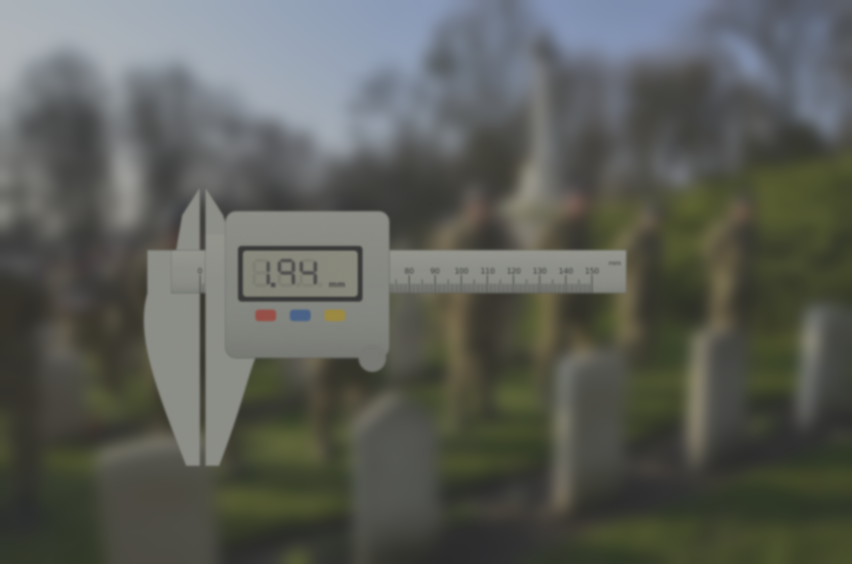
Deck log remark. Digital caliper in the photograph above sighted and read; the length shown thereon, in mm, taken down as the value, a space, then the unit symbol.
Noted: 1.94 mm
